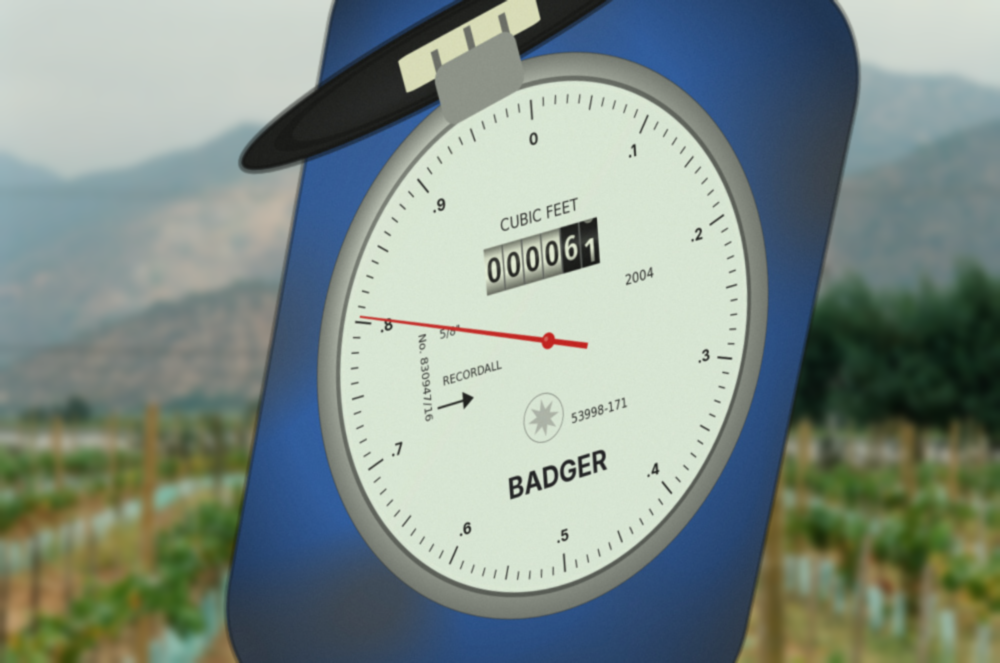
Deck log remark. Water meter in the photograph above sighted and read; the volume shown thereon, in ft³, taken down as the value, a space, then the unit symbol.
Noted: 60.80 ft³
